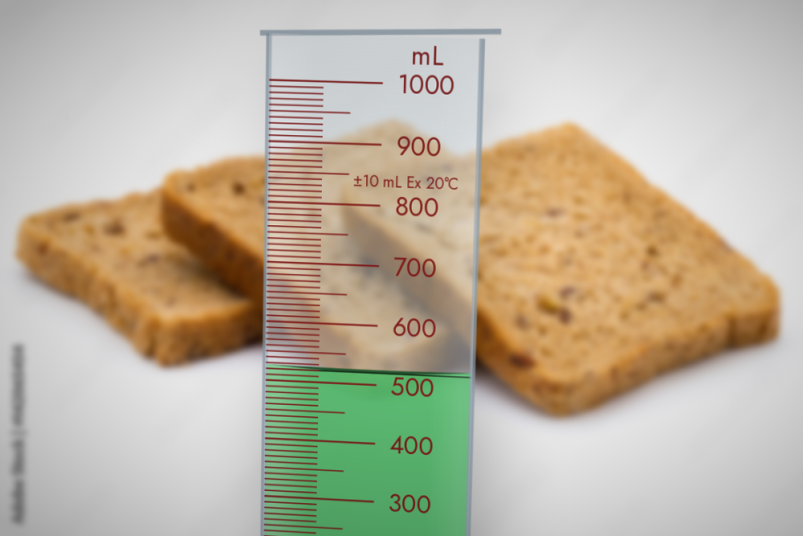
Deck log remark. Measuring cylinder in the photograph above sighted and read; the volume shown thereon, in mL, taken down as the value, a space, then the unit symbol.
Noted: 520 mL
